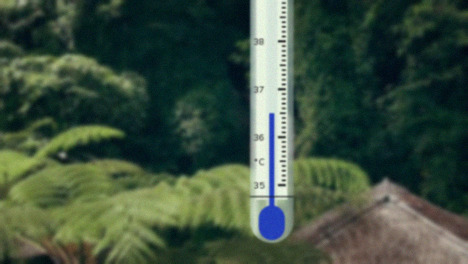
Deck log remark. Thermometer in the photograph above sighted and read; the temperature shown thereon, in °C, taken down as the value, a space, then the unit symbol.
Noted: 36.5 °C
